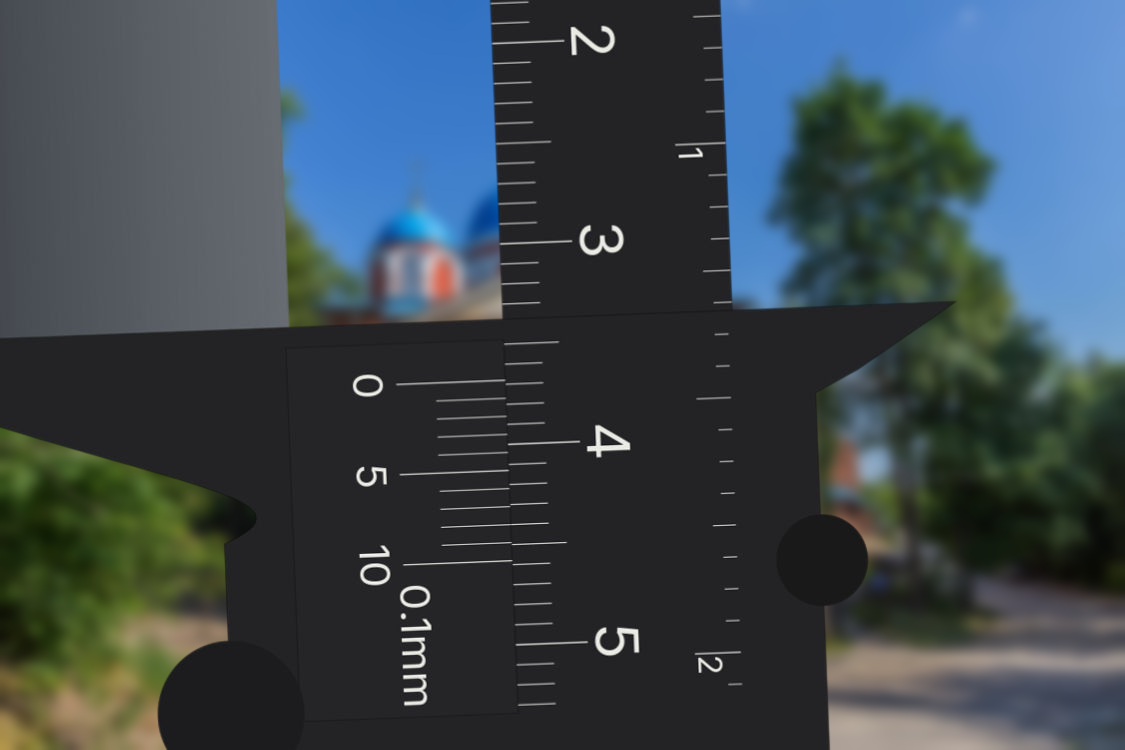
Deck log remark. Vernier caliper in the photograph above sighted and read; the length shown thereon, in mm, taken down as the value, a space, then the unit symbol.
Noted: 36.8 mm
